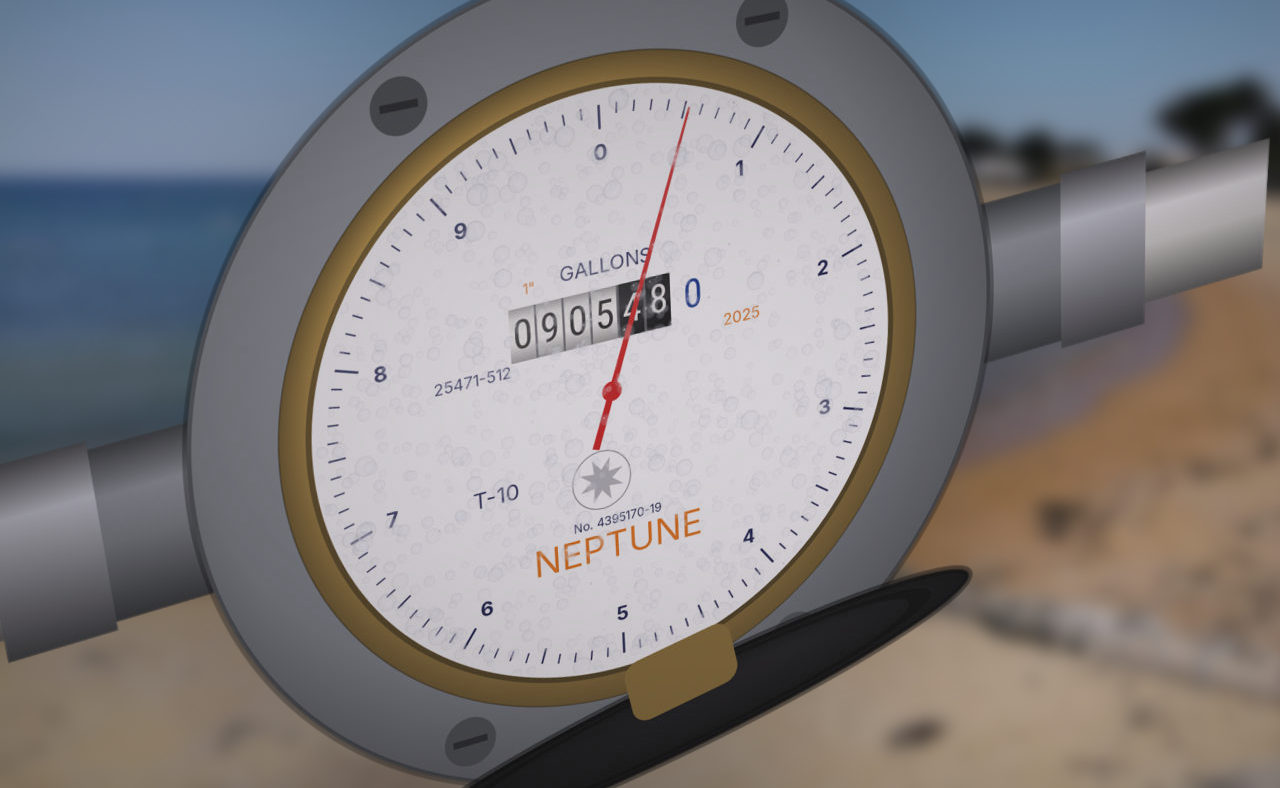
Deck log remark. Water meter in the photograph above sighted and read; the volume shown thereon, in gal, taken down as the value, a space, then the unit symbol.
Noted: 905480.5 gal
